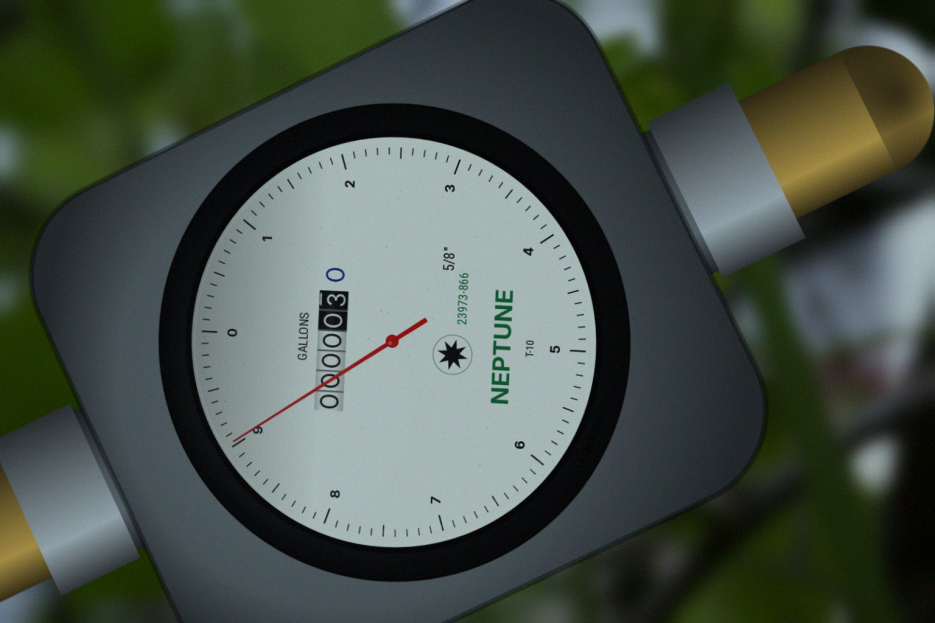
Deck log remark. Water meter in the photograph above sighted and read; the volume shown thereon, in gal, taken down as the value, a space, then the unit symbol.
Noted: 29.0 gal
